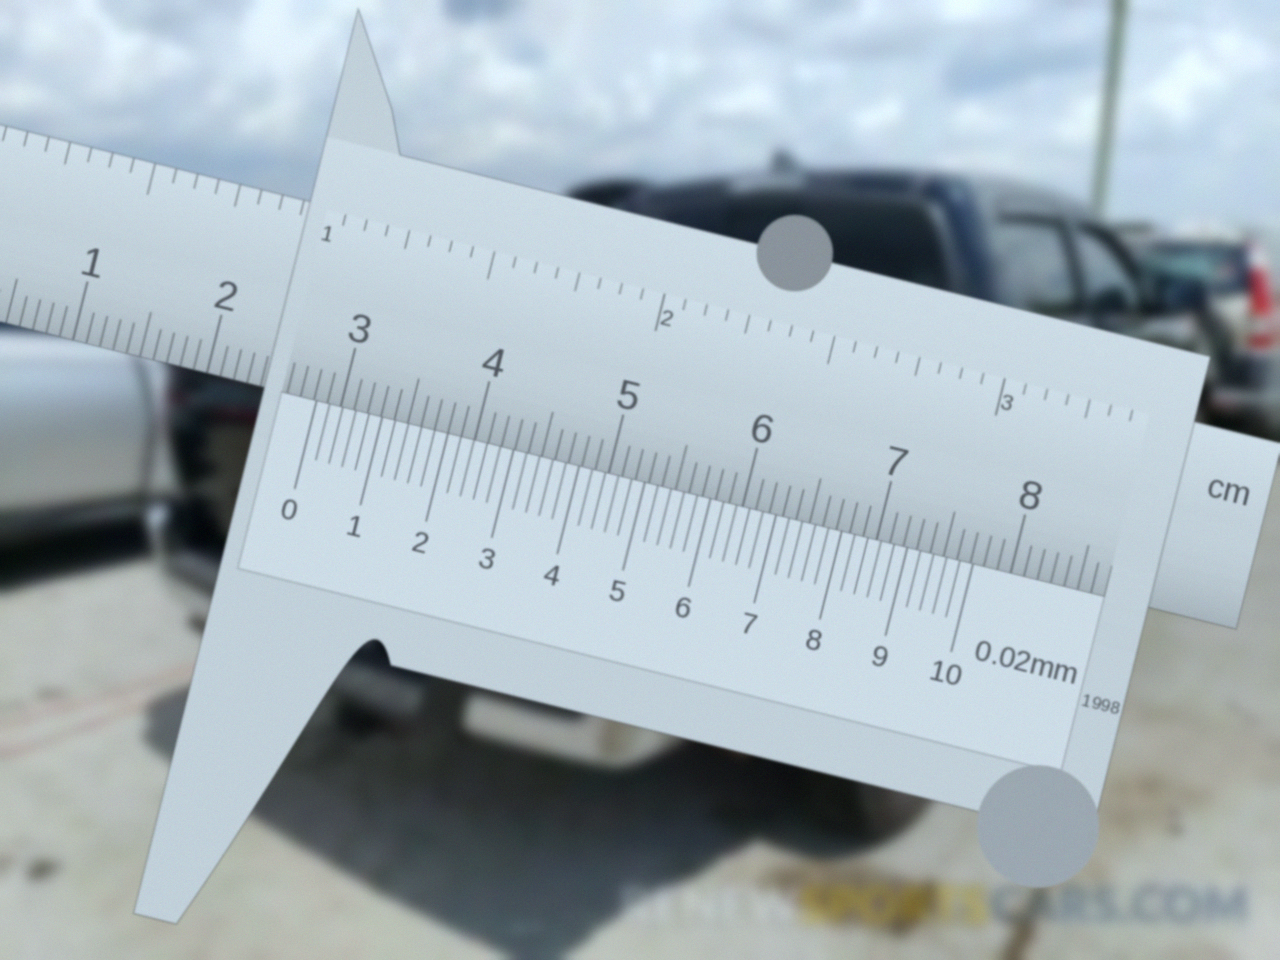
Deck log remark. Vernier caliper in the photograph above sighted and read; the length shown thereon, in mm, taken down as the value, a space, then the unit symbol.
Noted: 28.2 mm
